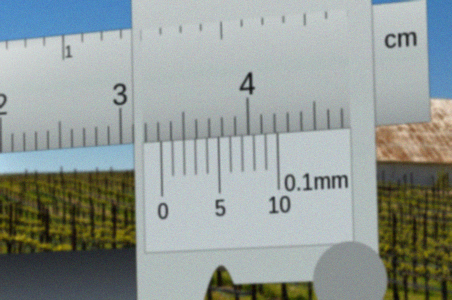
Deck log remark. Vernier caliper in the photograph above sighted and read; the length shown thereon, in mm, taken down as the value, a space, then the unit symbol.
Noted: 33.2 mm
